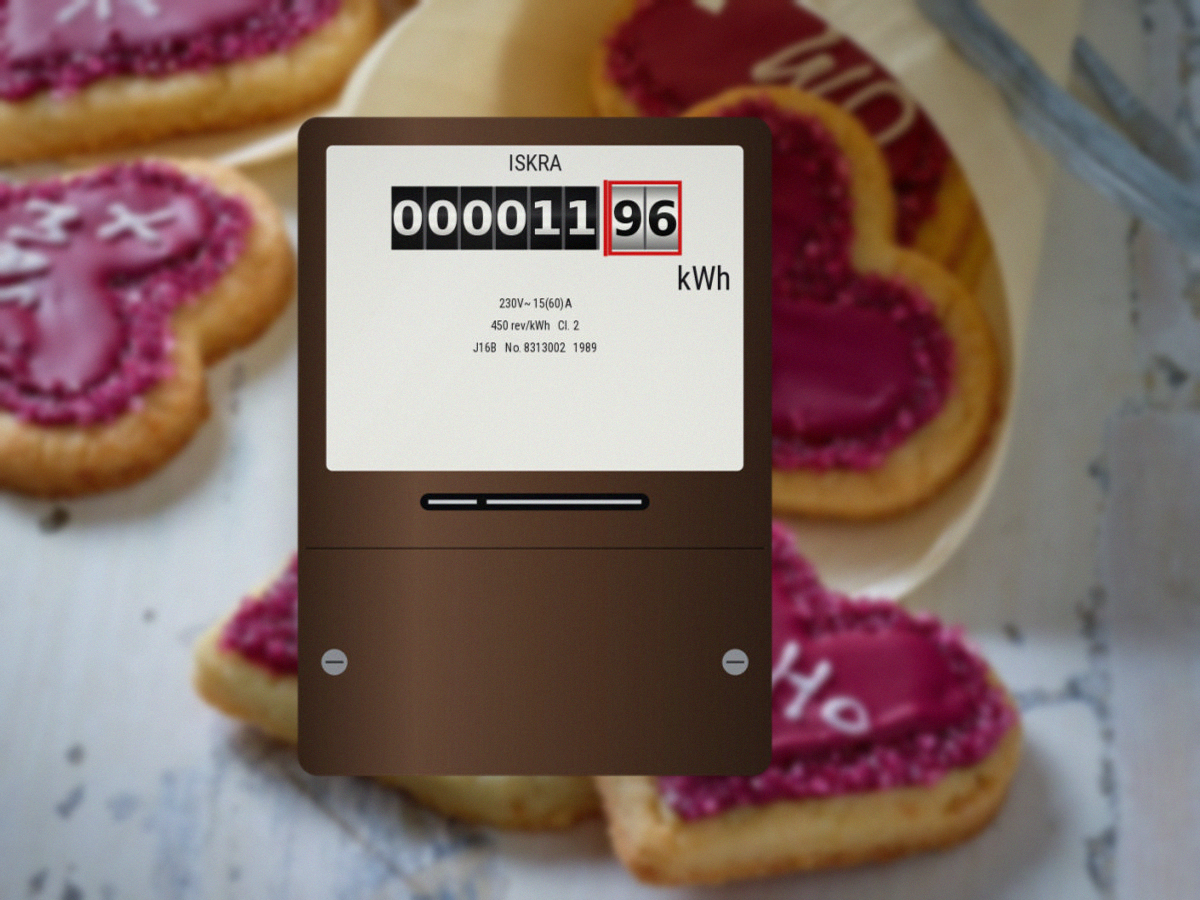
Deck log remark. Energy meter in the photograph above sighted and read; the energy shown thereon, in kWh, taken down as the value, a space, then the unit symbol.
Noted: 11.96 kWh
